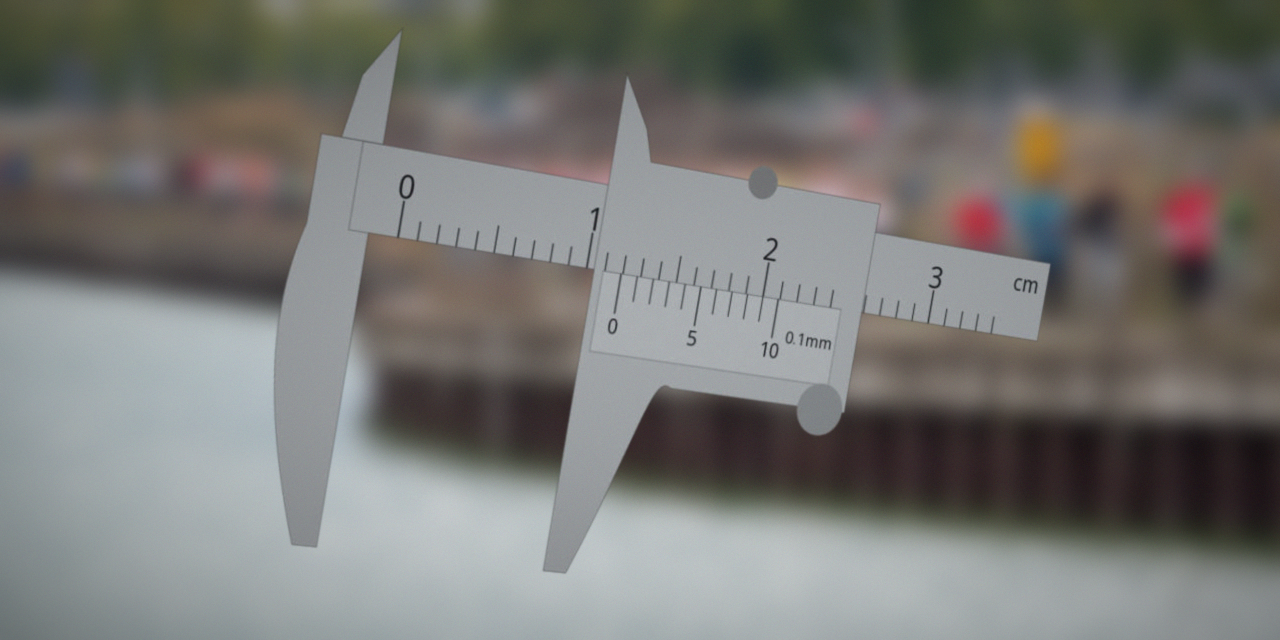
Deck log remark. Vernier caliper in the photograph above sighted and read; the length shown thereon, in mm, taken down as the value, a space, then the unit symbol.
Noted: 11.9 mm
